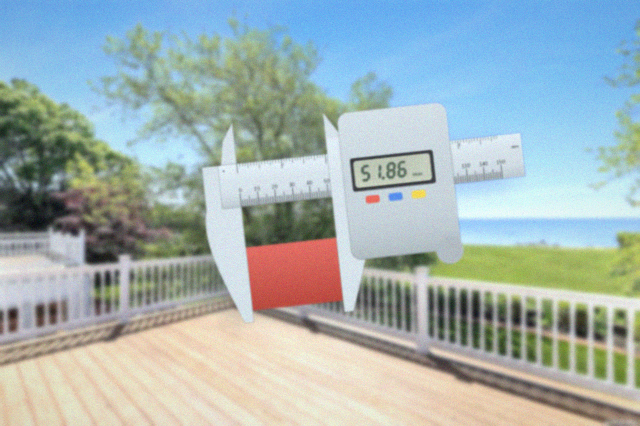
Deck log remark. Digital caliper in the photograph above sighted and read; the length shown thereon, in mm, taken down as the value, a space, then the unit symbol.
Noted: 51.86 mm
